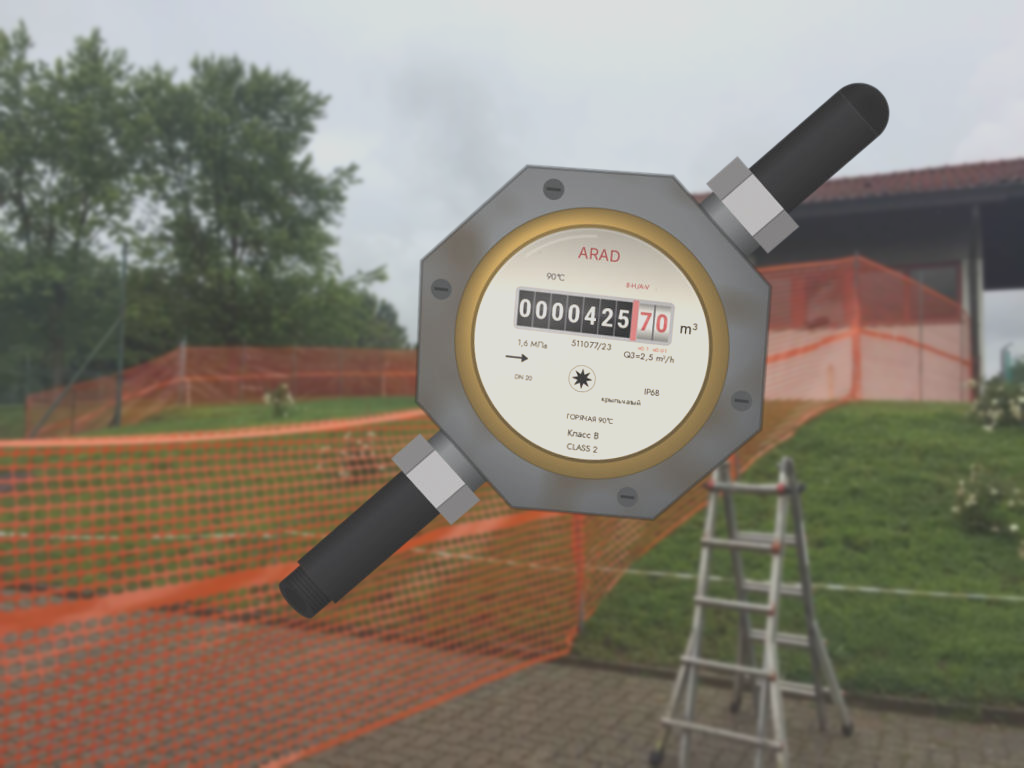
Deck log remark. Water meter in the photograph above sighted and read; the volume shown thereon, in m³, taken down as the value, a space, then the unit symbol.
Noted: 425.70 m³
